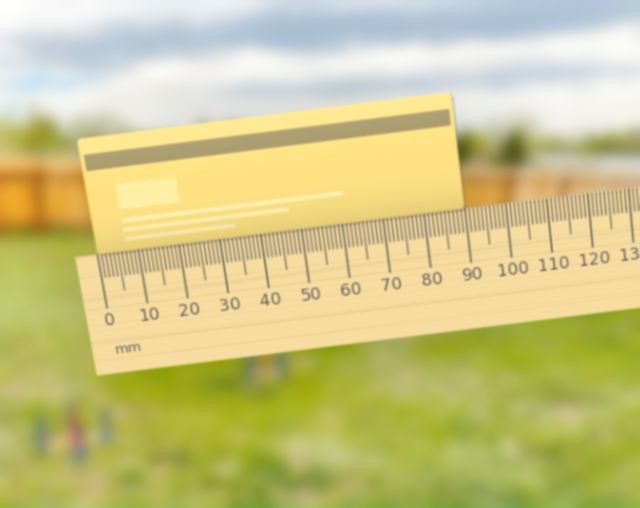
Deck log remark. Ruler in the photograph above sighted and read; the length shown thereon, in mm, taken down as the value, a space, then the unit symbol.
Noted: 90 mm
